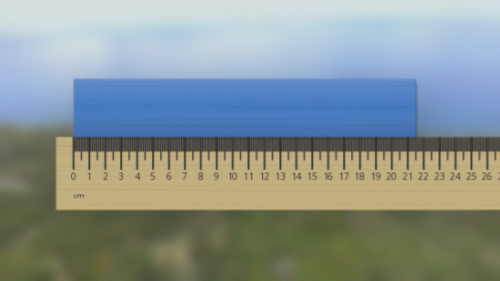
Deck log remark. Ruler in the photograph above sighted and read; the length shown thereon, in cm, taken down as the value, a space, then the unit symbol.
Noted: 21.5 cm
